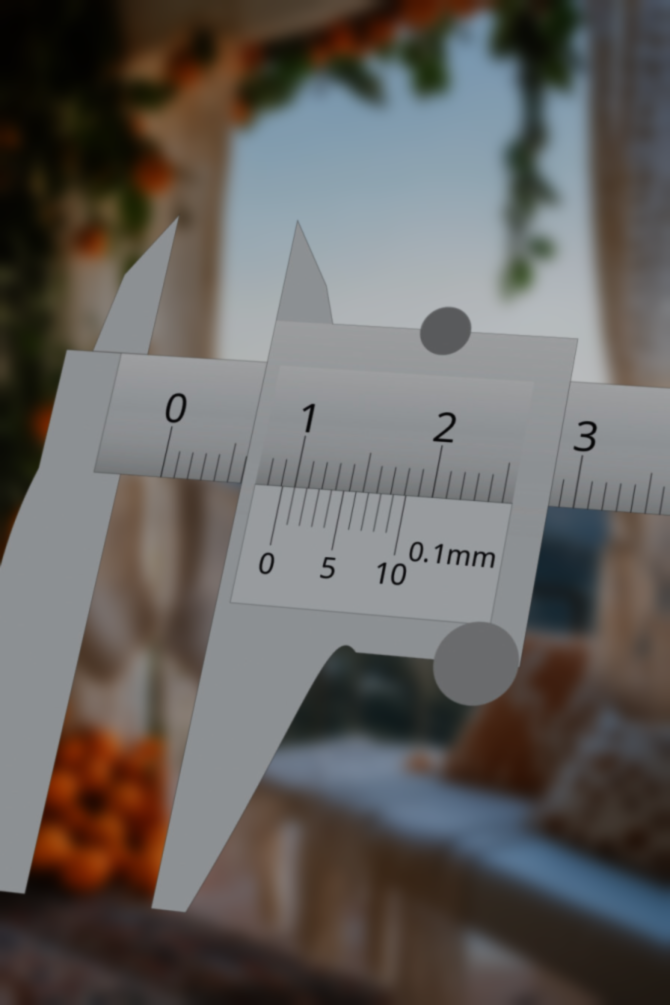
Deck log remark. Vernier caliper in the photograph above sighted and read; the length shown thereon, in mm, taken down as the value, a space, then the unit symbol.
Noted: 9.1 mm
